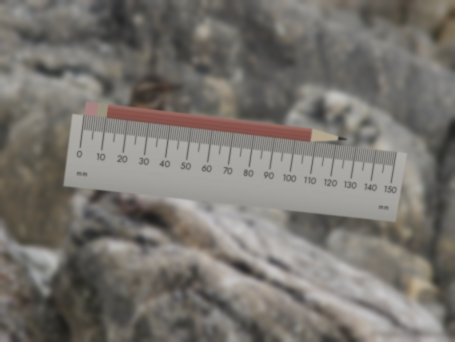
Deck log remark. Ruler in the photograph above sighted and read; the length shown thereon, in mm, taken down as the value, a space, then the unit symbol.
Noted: 125 mm
